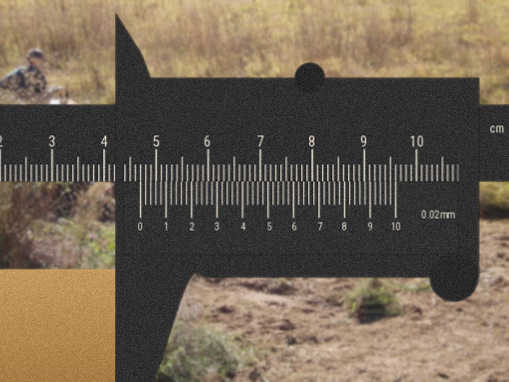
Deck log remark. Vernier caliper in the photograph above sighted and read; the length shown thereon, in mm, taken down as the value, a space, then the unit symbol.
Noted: 47.0 mm
